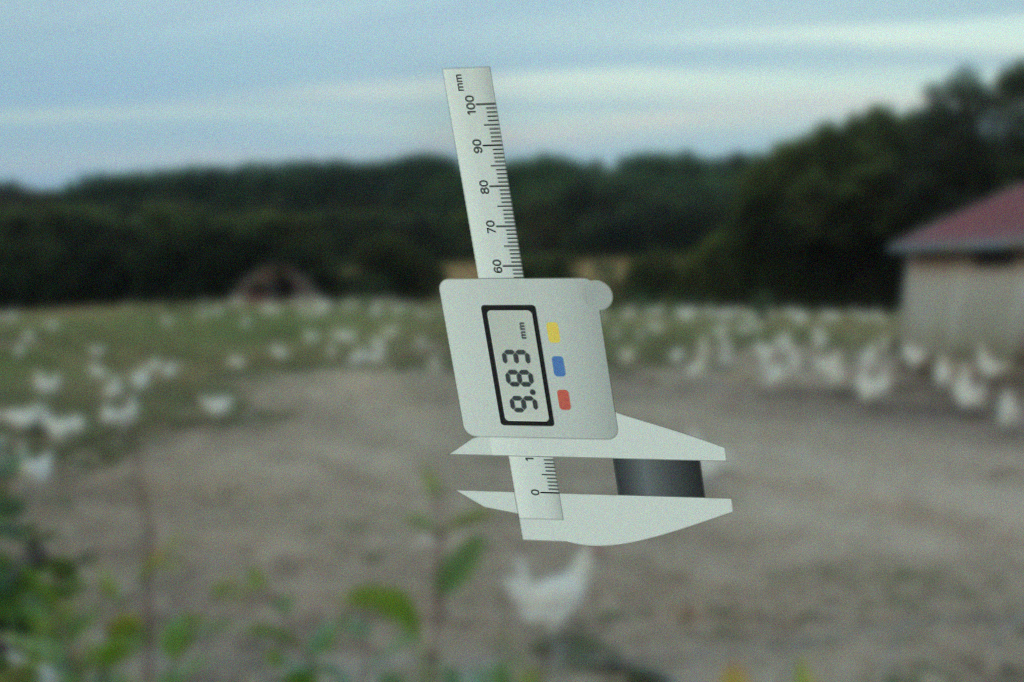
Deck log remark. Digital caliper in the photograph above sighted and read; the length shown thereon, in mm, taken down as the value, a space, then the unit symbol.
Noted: 9.83 mm
